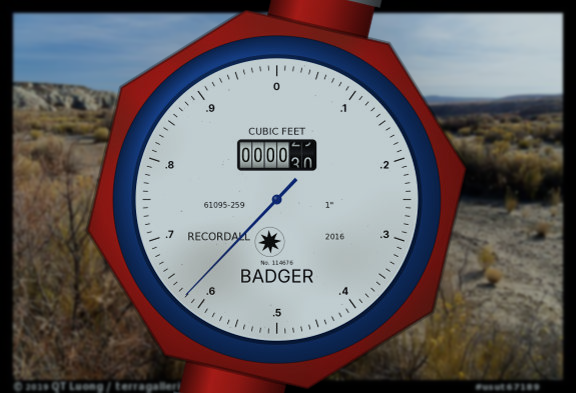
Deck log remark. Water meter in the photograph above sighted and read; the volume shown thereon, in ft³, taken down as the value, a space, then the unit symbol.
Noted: 29.62 ft³
